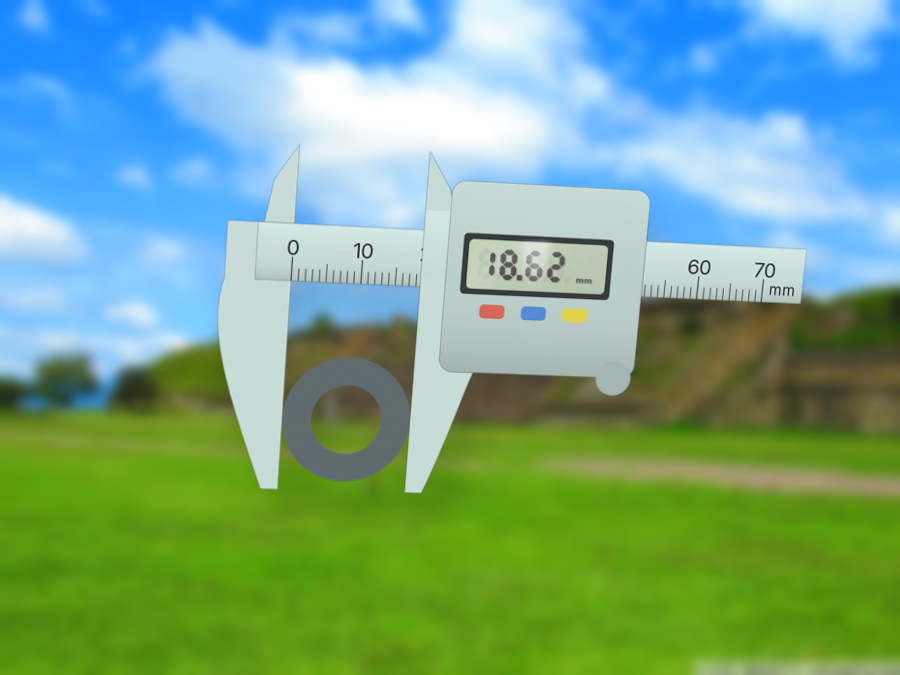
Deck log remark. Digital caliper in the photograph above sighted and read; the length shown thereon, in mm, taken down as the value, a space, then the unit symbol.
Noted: 18.62 mm
